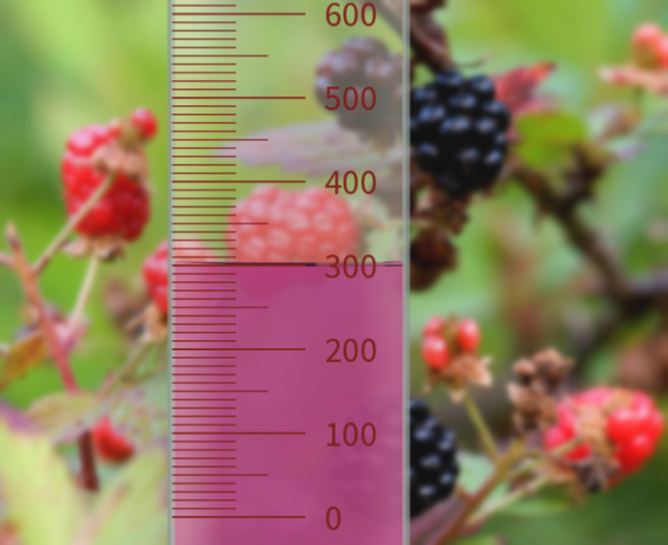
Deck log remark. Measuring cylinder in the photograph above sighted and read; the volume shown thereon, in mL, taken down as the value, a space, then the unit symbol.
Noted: 300 mL
